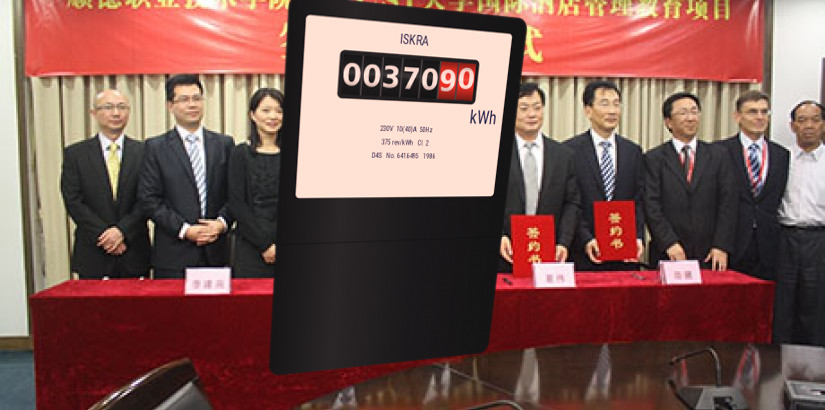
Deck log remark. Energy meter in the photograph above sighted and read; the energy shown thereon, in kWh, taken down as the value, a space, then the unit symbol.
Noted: 370.90 kWh
